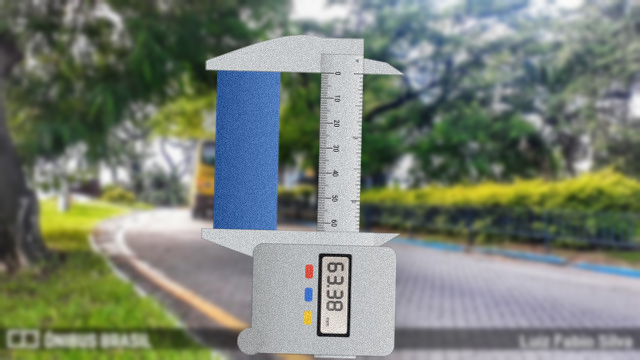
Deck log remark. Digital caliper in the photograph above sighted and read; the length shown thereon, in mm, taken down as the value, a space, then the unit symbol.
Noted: 63.38 mm
